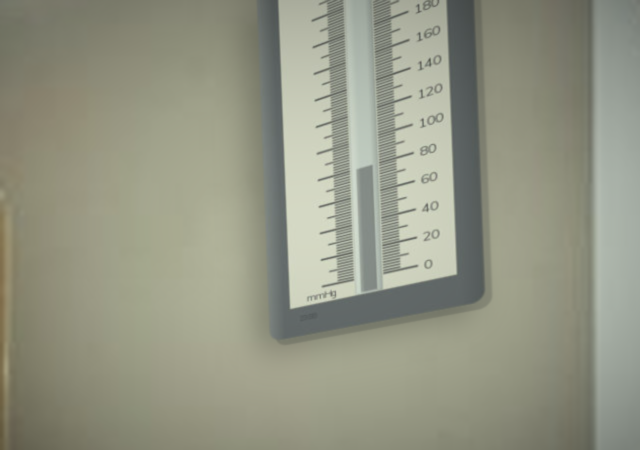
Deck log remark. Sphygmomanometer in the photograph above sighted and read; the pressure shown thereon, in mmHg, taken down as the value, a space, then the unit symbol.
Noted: 80 mmHg
